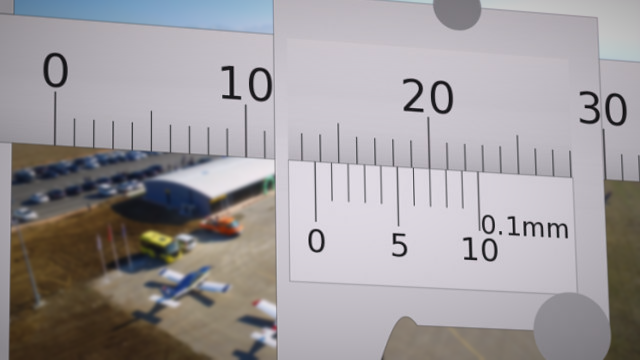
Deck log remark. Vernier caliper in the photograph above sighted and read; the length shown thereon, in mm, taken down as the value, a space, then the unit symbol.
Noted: 13.7 mm
